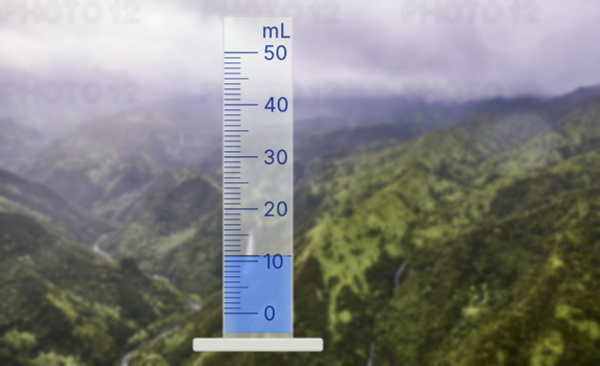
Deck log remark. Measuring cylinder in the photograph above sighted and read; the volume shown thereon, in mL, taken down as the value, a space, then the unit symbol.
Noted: 11 mL
